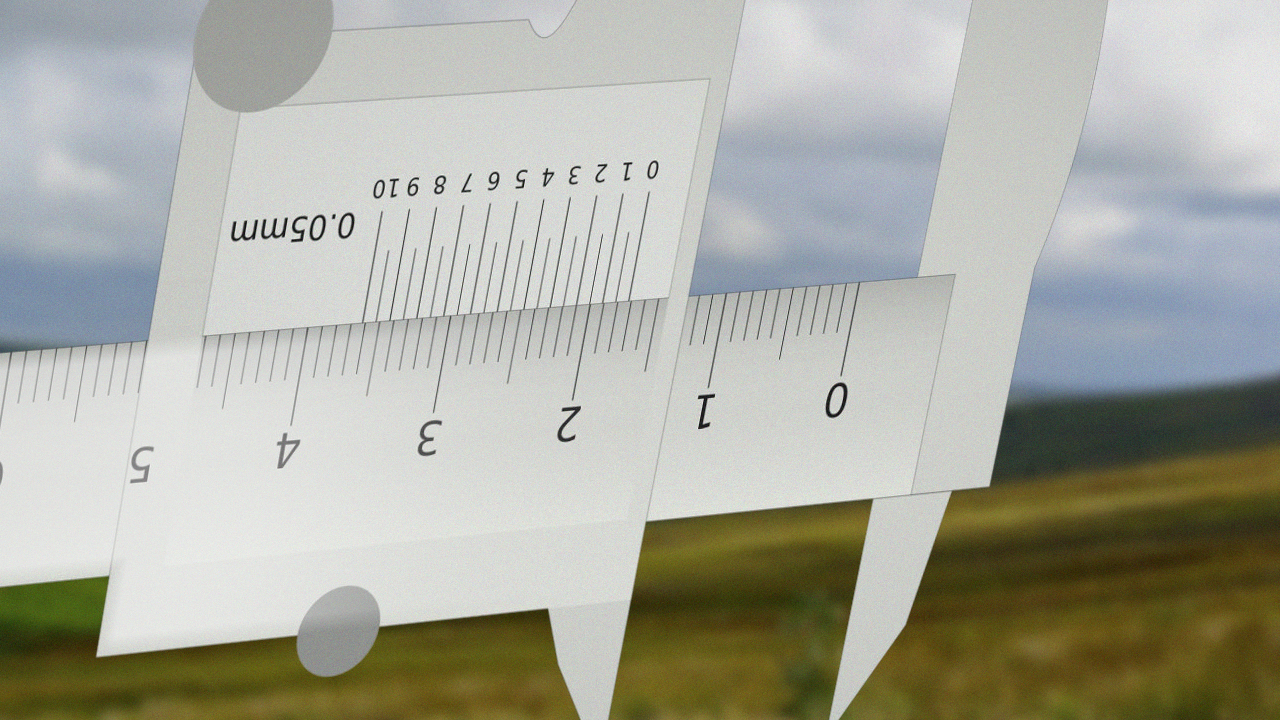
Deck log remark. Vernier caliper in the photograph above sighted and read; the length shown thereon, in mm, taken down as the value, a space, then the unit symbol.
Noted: 17.2 mm
